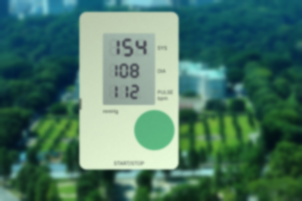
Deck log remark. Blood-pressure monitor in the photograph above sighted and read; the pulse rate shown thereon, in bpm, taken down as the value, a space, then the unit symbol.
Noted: 112 bpm
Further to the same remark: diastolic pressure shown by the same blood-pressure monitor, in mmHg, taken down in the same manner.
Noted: 108 mmHg
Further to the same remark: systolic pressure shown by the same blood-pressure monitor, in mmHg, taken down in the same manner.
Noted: 154 mmHg
